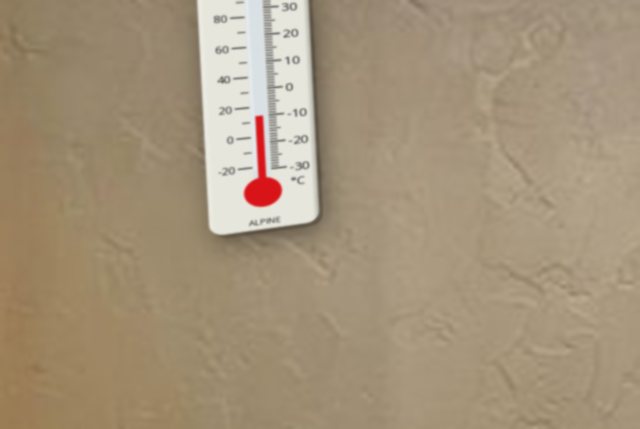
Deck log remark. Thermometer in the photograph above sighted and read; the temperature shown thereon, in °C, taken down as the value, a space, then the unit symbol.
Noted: -10 °C
